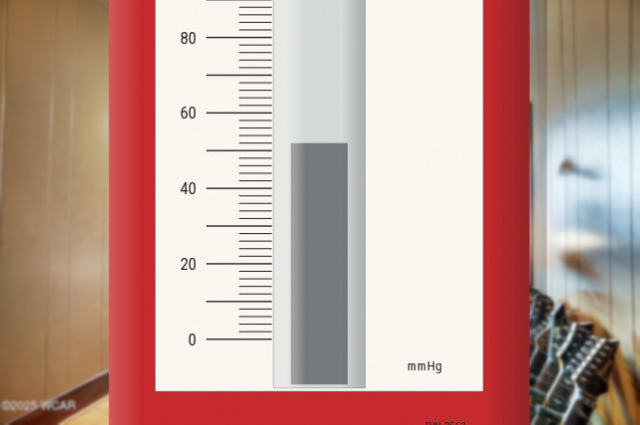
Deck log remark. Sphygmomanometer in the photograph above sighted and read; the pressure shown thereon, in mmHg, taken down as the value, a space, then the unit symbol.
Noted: 52 mmHg
